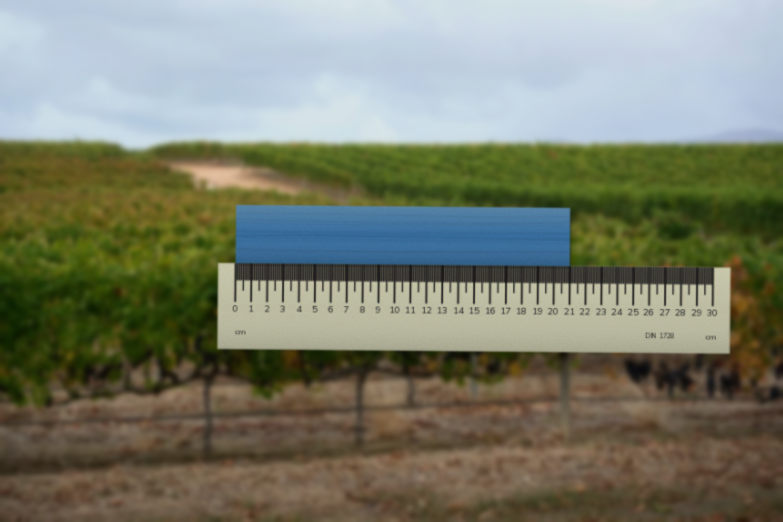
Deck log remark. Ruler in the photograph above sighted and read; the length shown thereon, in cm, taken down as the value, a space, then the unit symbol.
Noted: 21 cm
